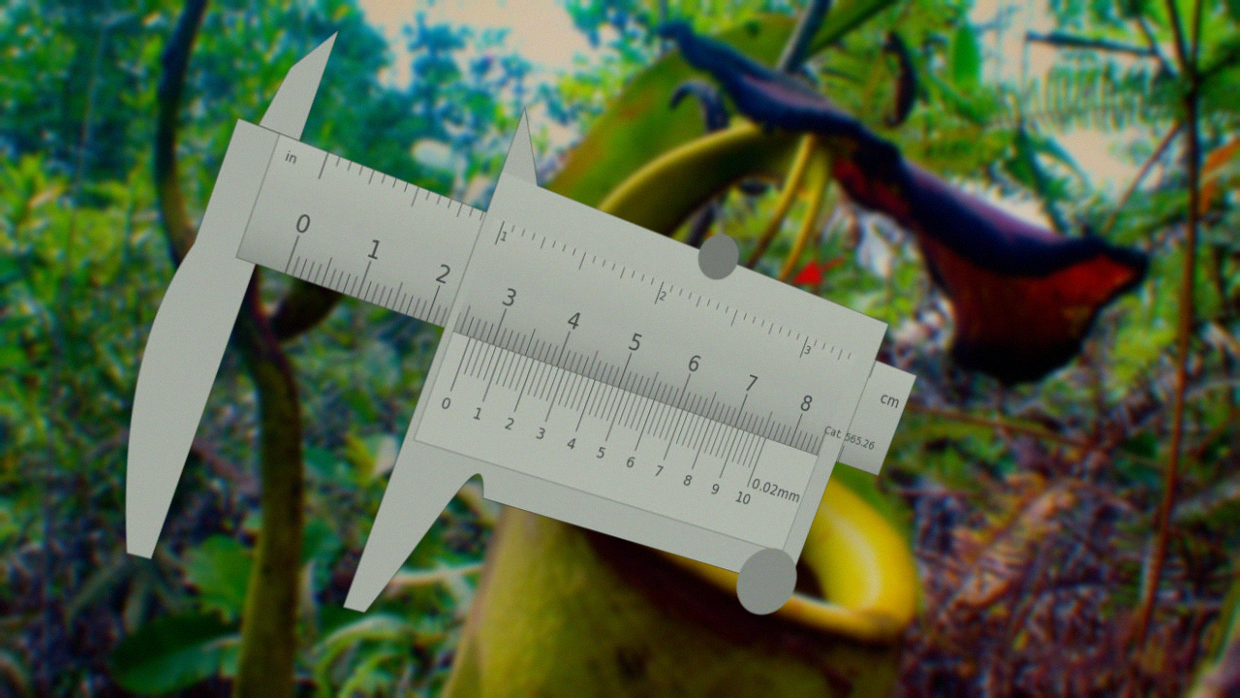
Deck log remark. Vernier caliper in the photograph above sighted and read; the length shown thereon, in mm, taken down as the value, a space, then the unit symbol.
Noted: 26.6 mm
